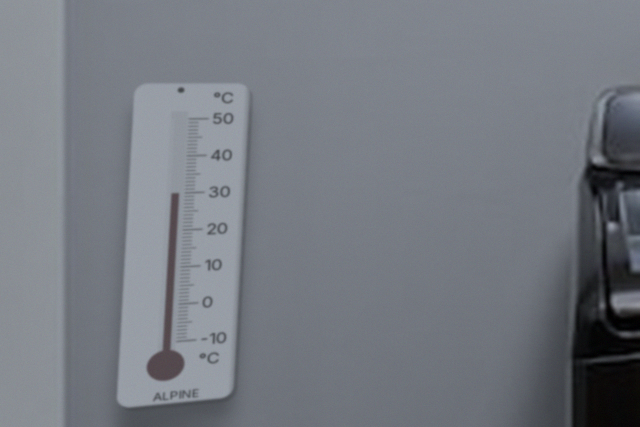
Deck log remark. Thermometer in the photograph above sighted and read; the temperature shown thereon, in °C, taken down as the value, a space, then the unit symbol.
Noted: 30 °C
